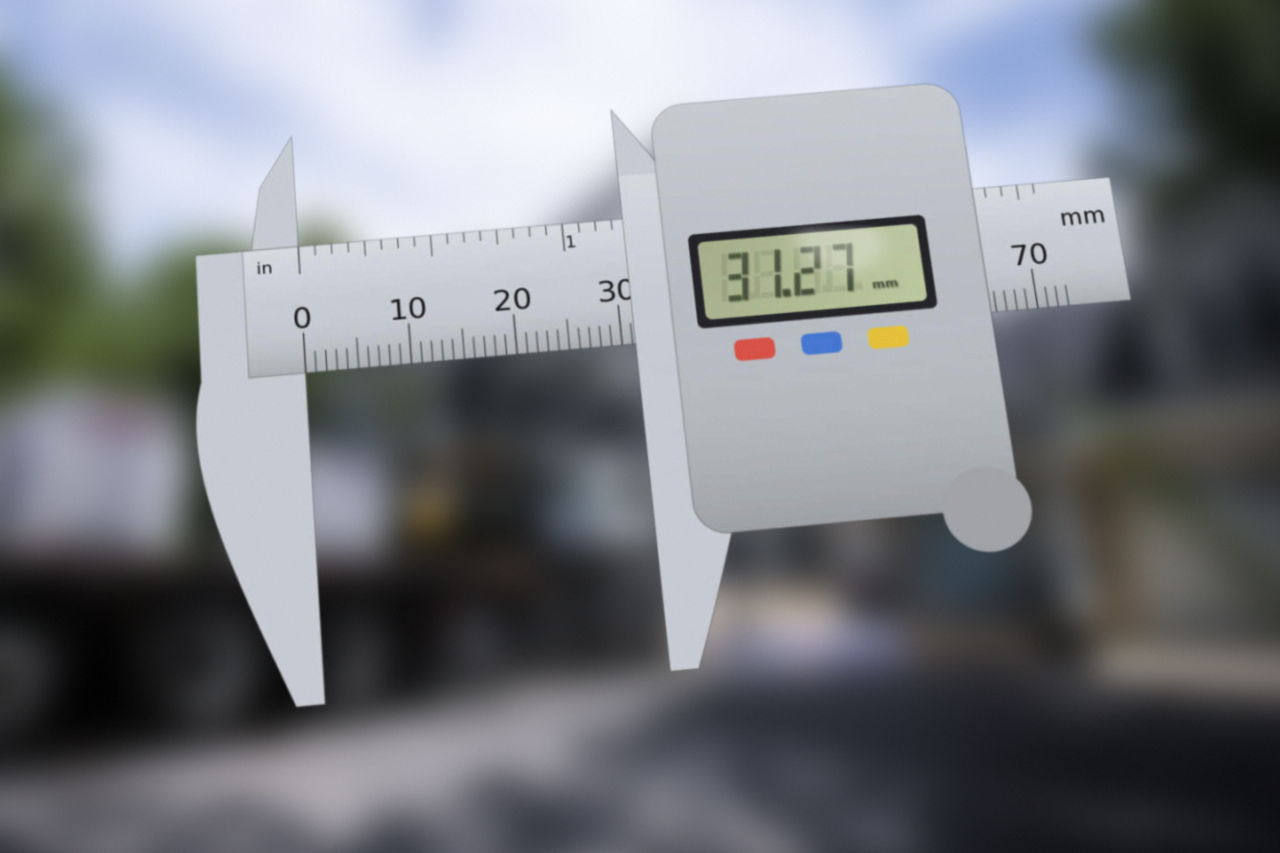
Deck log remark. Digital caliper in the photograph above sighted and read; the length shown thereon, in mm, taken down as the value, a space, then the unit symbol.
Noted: 31.27 mm
